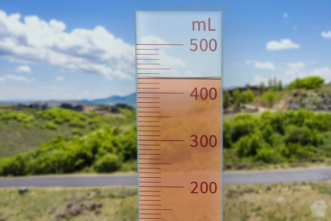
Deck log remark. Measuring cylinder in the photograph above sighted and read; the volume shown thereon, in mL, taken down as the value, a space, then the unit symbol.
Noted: 430 mL
